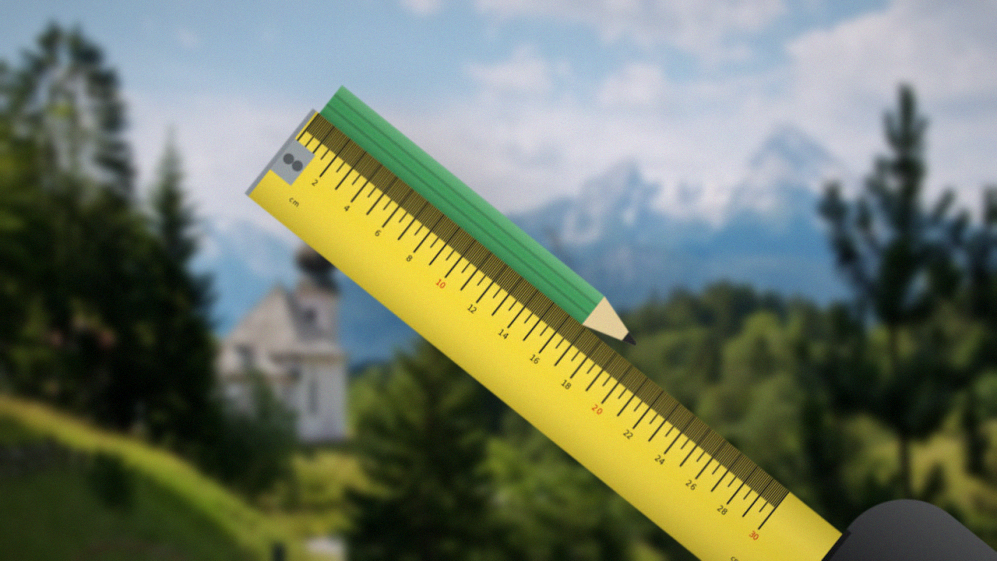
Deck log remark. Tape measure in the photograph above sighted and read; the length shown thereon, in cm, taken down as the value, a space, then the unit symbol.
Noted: 19.5 cm
